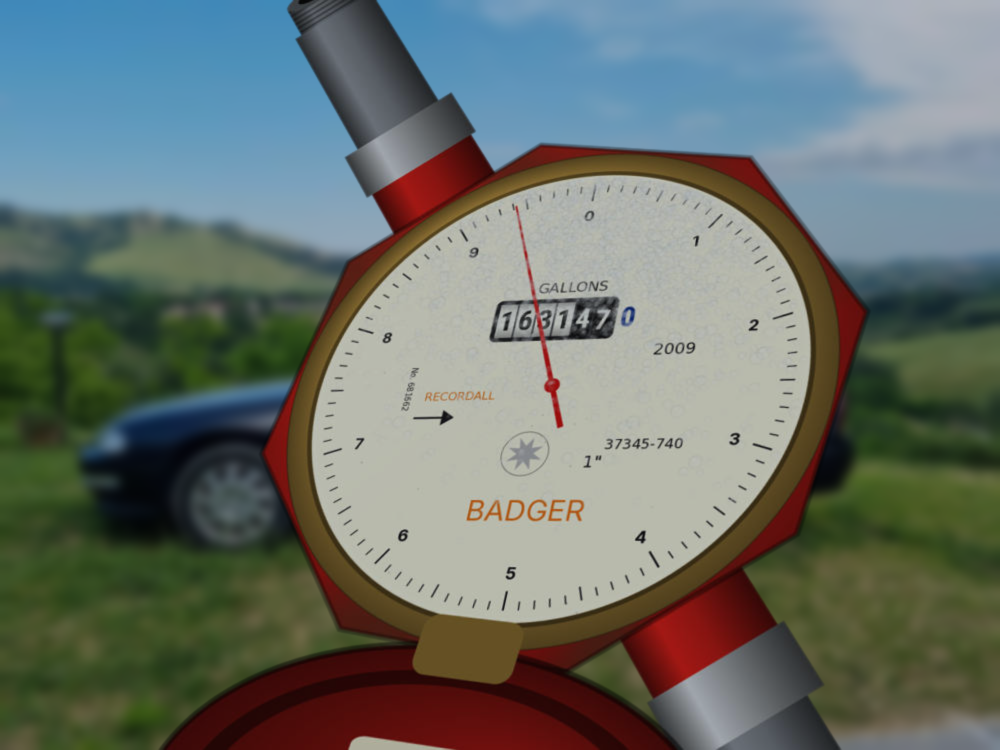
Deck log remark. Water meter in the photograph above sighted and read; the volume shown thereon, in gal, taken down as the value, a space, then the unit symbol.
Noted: 1631469.4 gal
